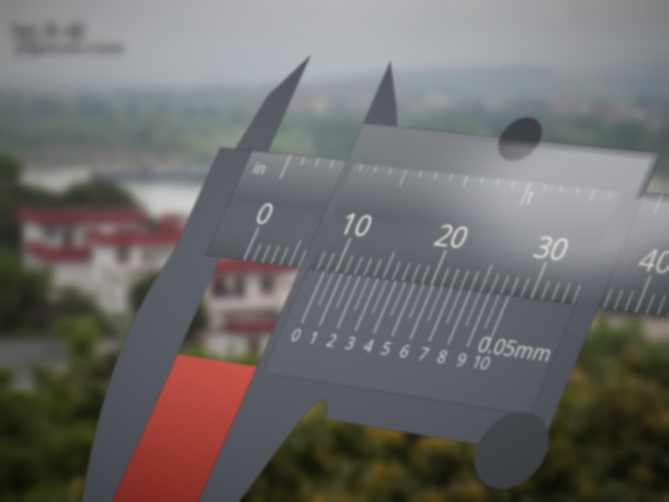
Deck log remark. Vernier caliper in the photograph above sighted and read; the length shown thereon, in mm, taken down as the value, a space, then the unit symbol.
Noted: 8.8 mm
